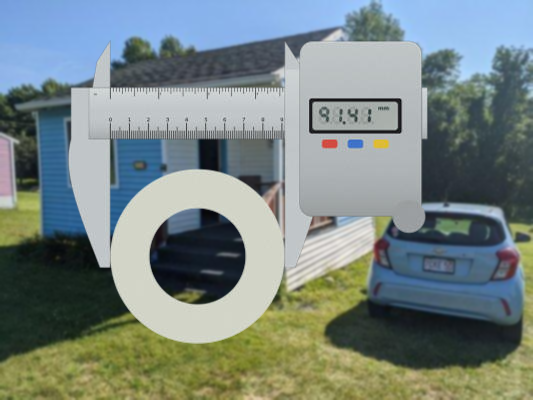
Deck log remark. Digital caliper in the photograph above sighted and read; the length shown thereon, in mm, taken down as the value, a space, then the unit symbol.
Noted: 91.41 mm
